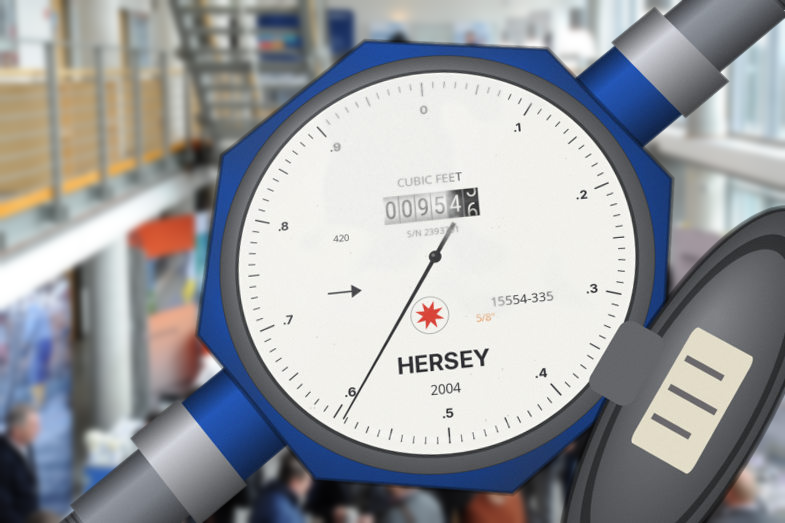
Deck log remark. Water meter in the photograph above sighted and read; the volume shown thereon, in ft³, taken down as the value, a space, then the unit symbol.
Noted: 9545.59 ft³
